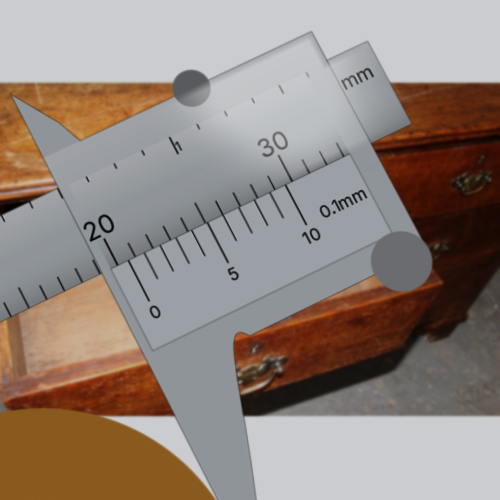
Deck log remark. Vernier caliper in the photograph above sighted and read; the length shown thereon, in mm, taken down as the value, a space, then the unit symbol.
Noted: 20.6 mm
